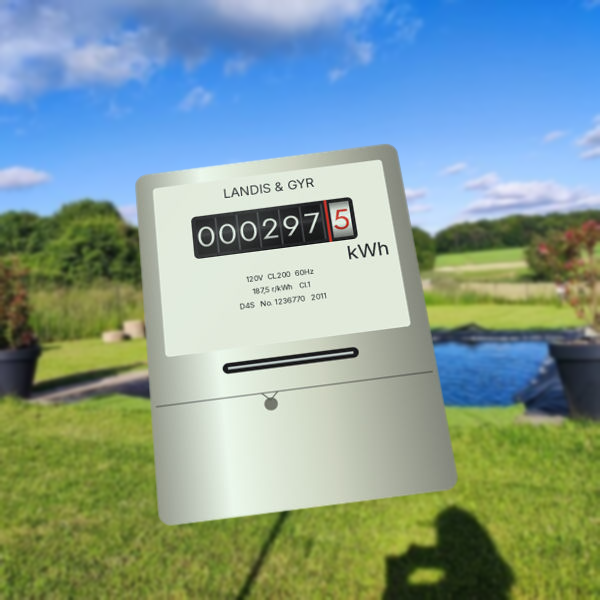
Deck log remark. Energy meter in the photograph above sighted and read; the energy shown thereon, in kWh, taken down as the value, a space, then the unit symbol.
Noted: 297.5 kWh
